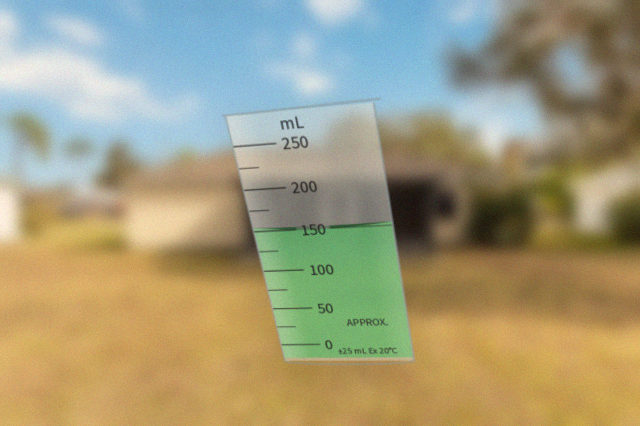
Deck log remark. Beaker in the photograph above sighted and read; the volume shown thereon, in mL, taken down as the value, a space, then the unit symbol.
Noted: 150 mL
